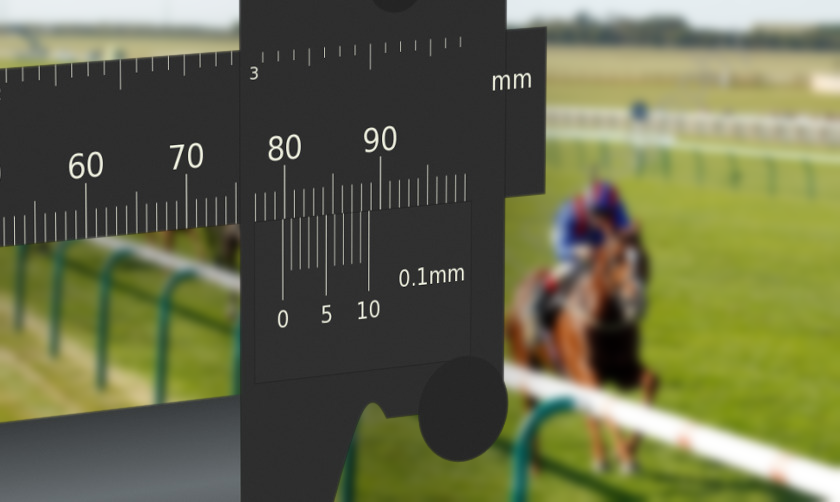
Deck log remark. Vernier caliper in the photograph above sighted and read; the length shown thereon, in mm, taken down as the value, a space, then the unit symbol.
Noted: 79.8 mm
